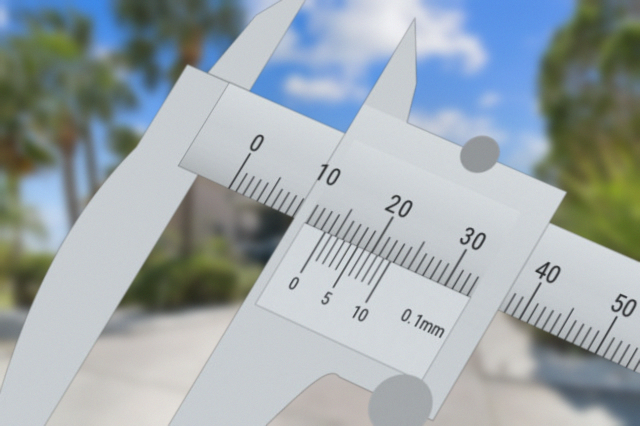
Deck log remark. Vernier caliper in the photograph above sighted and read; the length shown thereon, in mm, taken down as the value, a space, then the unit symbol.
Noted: 13.6 mm
